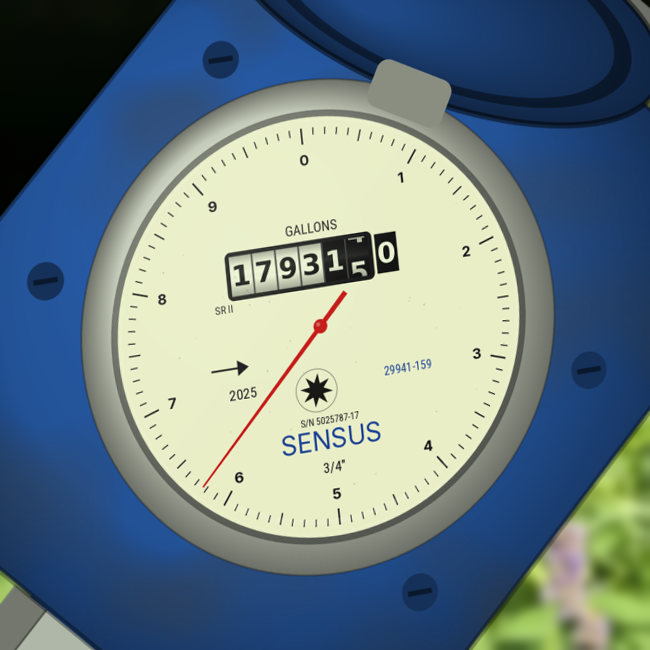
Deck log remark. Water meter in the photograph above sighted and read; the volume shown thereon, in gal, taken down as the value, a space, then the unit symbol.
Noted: 1793146.2 gal
